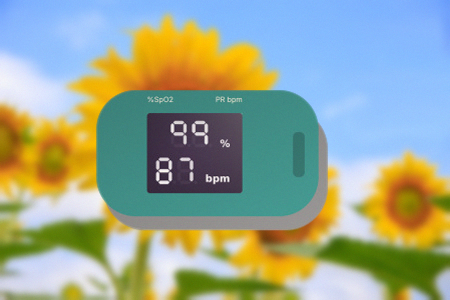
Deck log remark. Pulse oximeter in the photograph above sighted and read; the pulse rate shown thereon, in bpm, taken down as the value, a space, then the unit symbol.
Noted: 87 bpm
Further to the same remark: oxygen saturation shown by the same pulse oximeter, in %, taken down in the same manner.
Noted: 99 %
